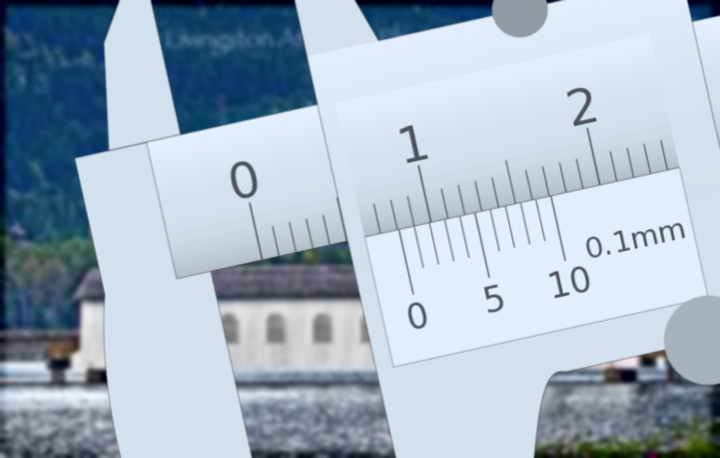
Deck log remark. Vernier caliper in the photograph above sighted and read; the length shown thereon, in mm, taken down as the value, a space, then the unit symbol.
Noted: 8.1 mm
